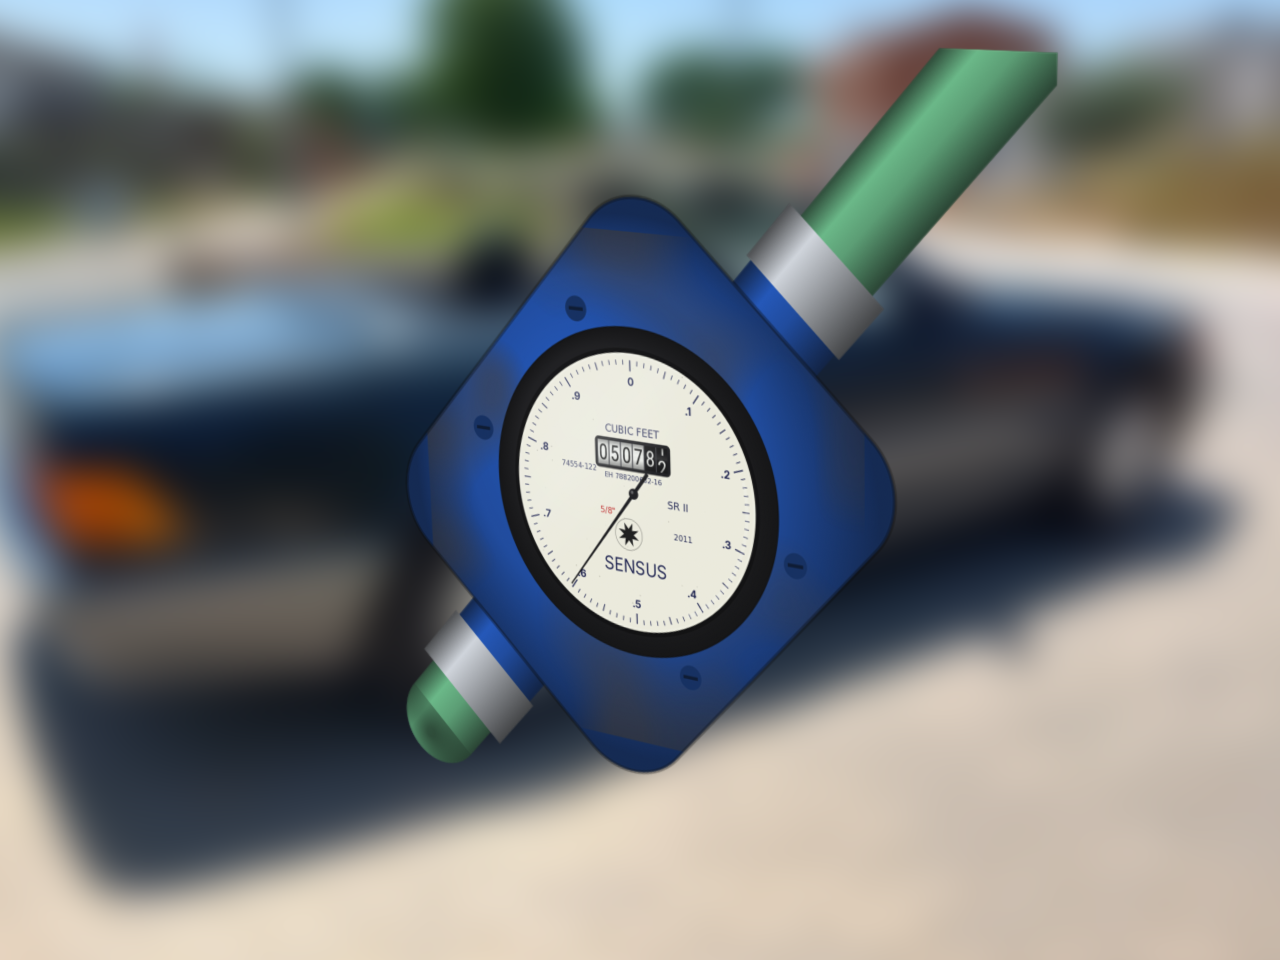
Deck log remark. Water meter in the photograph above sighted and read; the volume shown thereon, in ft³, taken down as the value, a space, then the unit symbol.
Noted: 50781.60 ft³
